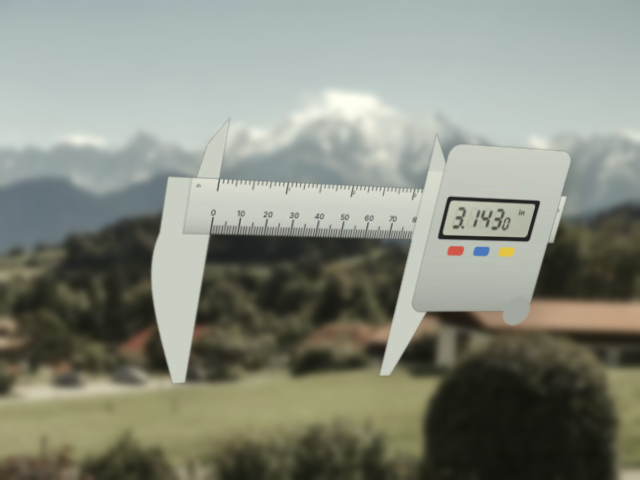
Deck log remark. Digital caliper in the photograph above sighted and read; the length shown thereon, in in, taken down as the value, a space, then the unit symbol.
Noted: 3.1430 in
